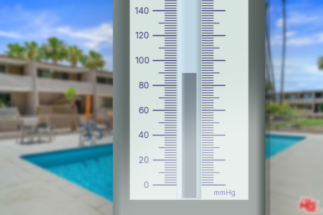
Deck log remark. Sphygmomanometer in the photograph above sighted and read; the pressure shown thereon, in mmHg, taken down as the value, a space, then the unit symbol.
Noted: 90 mmHg
